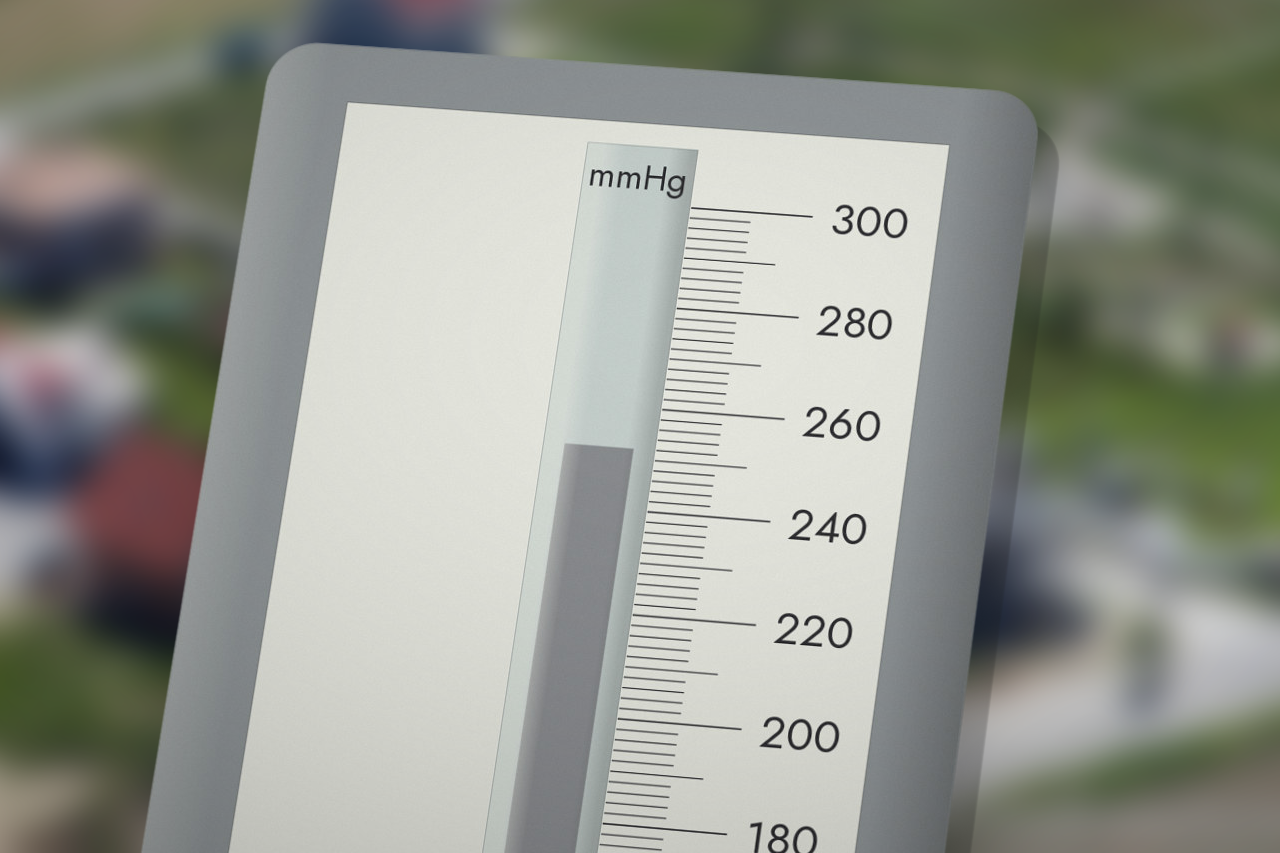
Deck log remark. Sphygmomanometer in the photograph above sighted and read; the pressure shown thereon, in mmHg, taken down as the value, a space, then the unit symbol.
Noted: 252 mmHg
